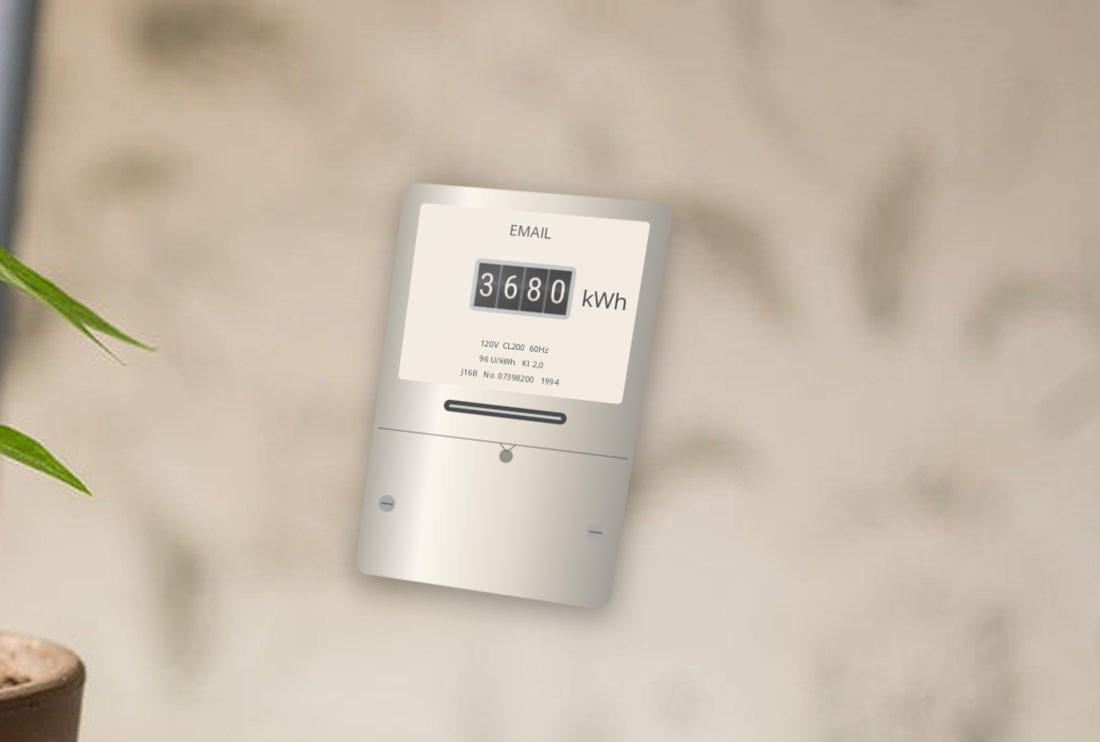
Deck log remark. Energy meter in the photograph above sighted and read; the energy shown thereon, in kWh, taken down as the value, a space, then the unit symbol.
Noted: 3680 kWh
